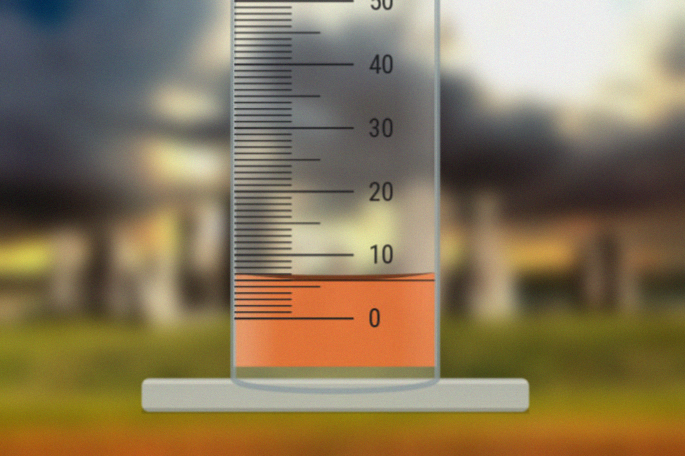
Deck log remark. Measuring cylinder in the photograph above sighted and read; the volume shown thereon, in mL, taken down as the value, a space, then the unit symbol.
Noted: 6 mL
